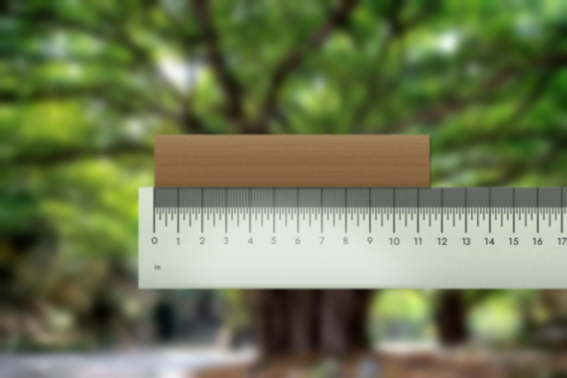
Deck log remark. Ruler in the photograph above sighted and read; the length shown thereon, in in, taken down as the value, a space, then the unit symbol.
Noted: 11.5 in
